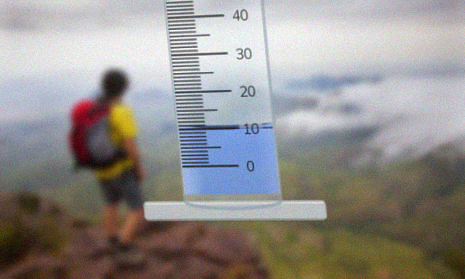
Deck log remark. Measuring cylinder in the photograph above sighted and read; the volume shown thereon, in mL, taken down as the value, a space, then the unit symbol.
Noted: 10 mL
